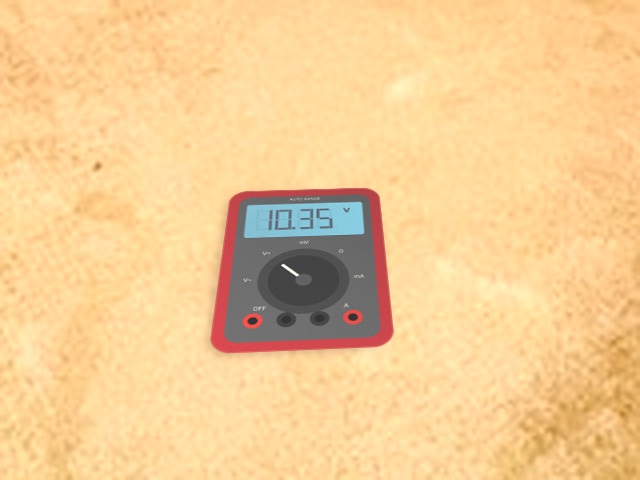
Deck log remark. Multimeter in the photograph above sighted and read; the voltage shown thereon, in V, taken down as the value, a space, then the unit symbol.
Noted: 10.35 V
